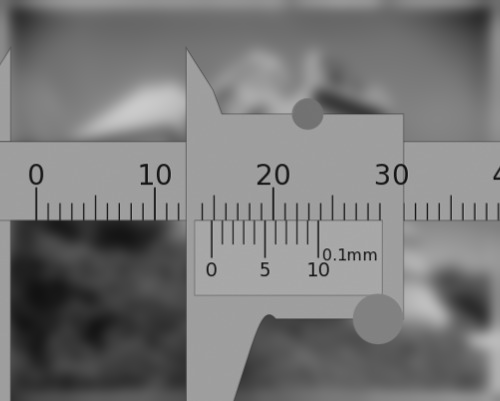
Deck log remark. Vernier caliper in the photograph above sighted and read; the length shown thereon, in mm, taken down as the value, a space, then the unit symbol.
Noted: 14.8 mm
